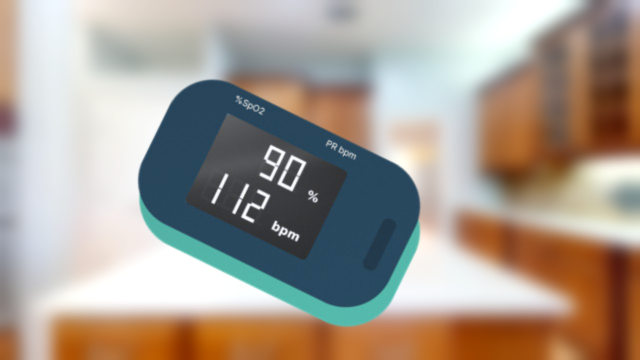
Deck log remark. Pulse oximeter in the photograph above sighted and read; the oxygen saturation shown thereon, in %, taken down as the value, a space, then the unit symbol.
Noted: 90 %
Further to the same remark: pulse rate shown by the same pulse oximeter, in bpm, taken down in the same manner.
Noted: 112 bpm
